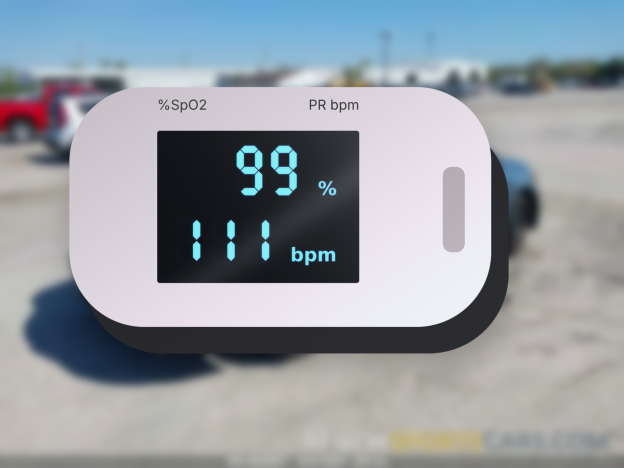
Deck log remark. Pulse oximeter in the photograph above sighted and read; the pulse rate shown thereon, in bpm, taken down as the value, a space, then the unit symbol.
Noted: 111 bpm
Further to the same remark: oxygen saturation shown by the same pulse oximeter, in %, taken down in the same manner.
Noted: 99 %
